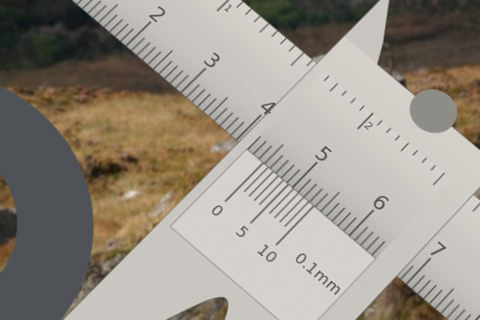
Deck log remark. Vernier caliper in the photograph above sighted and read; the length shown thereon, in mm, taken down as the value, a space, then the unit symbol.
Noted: 44.8 mm
